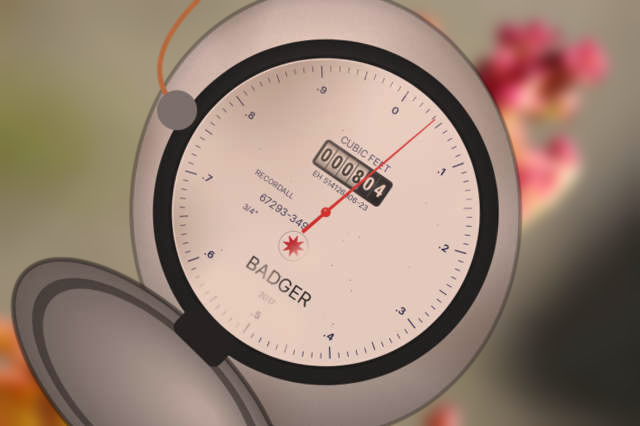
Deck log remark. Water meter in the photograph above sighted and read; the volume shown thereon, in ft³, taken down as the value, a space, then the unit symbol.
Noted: 804.04 ft³
